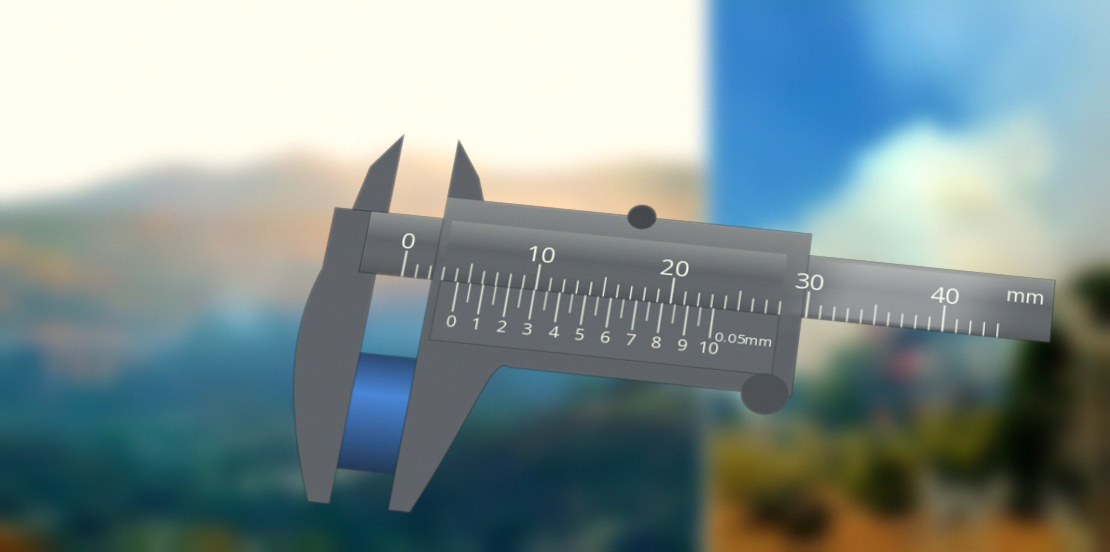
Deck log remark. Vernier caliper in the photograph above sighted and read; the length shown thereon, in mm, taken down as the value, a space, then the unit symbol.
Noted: 4.2 mm
